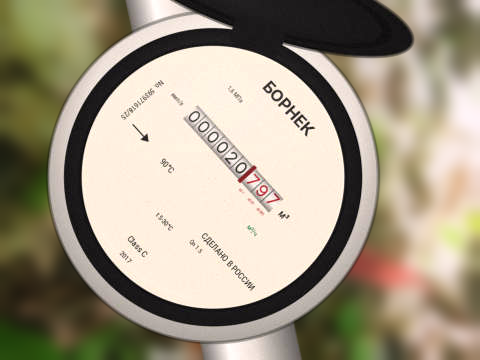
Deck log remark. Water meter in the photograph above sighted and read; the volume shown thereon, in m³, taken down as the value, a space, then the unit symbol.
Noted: 20.797 m³
